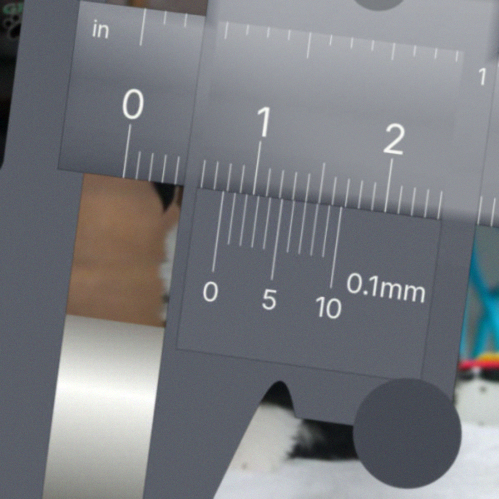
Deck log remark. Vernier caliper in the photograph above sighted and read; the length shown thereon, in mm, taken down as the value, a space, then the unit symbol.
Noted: 7.7 mm
